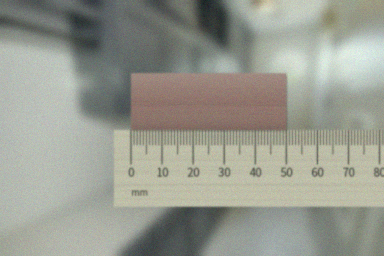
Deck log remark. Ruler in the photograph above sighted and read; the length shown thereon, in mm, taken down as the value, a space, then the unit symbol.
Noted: 50 mm
